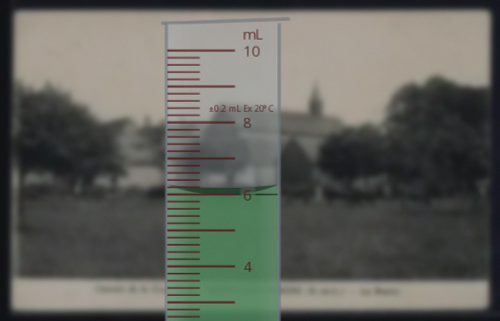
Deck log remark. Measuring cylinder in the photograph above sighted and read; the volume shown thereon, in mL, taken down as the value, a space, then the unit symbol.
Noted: 6 mL
